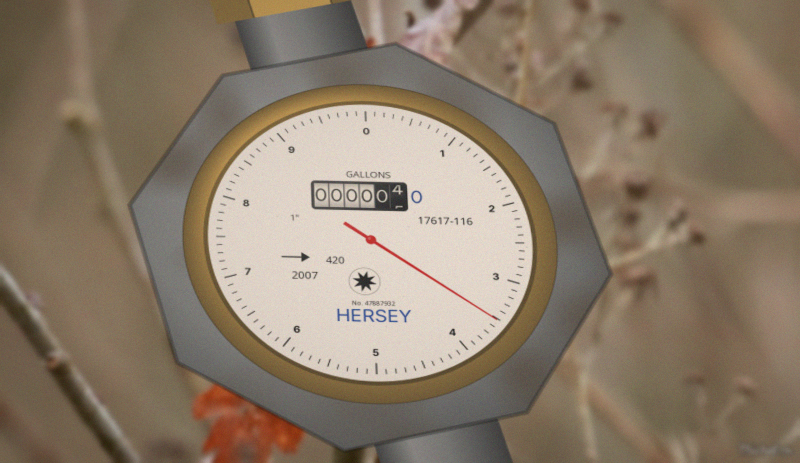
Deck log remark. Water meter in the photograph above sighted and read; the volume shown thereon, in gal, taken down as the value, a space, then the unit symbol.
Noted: 43.5 gal
